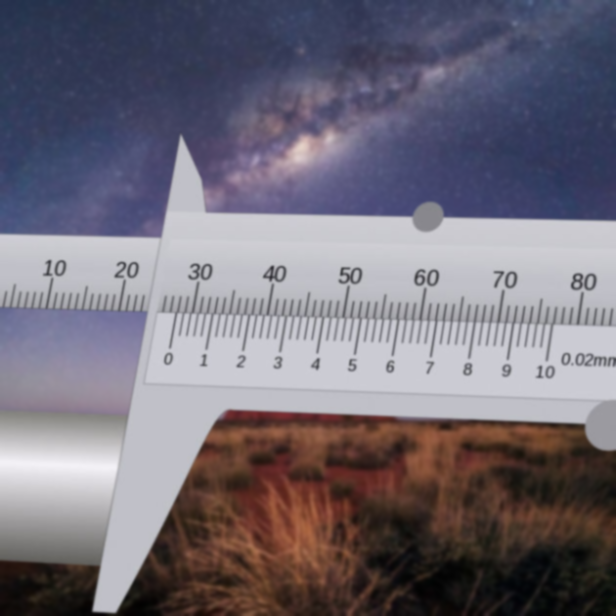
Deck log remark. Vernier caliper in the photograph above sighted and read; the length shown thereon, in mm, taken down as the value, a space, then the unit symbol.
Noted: 27.8 mm
